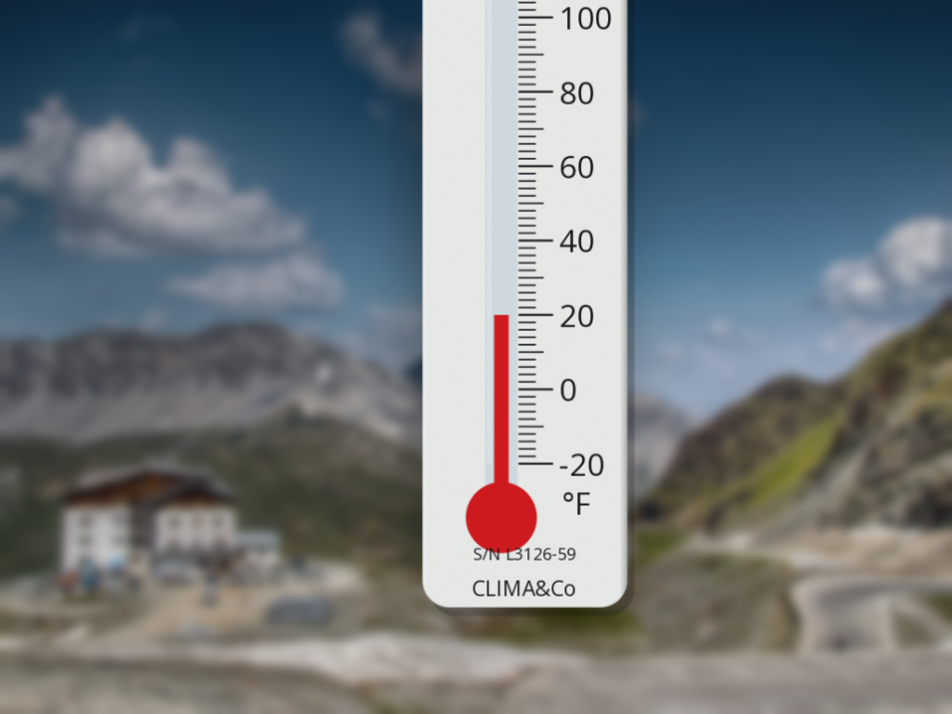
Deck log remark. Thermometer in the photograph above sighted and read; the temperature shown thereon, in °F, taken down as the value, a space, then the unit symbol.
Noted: 20 °F
